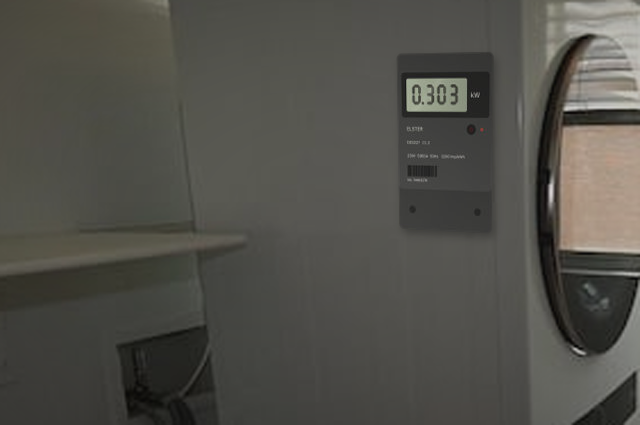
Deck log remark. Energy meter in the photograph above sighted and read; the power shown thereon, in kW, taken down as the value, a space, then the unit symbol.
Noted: 0.303 kW
